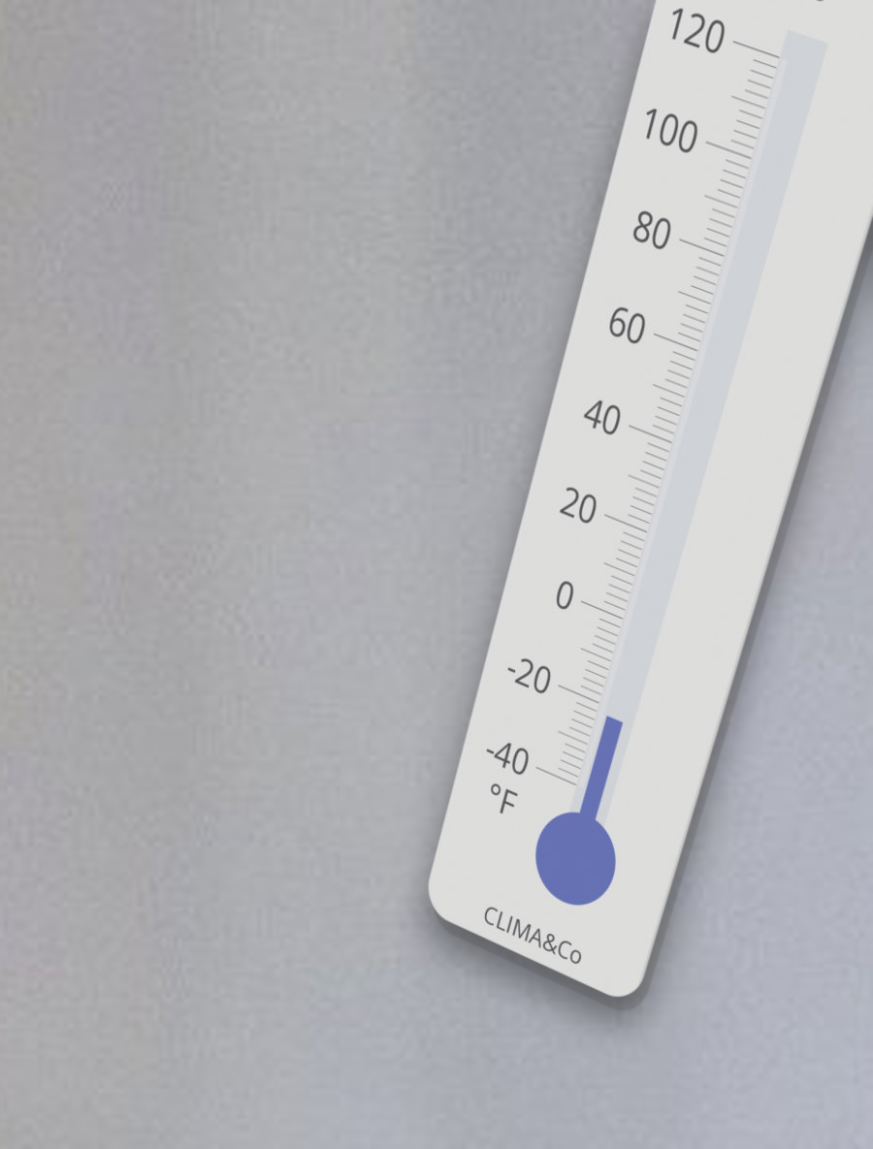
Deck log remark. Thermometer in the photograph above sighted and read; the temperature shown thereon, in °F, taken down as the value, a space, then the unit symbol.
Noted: -22 °F
